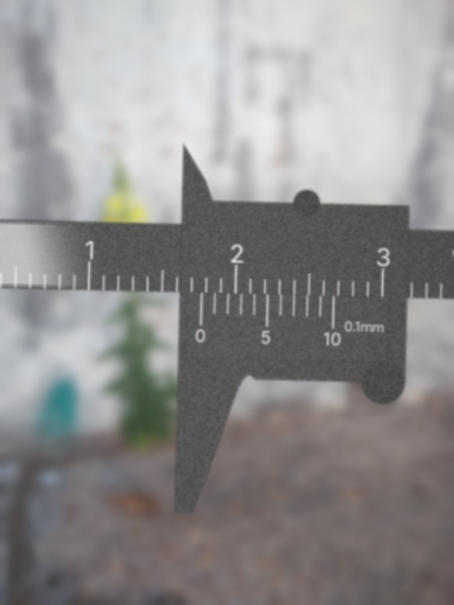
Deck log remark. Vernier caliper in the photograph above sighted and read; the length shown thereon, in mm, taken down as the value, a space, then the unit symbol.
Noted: 17.7 mm
